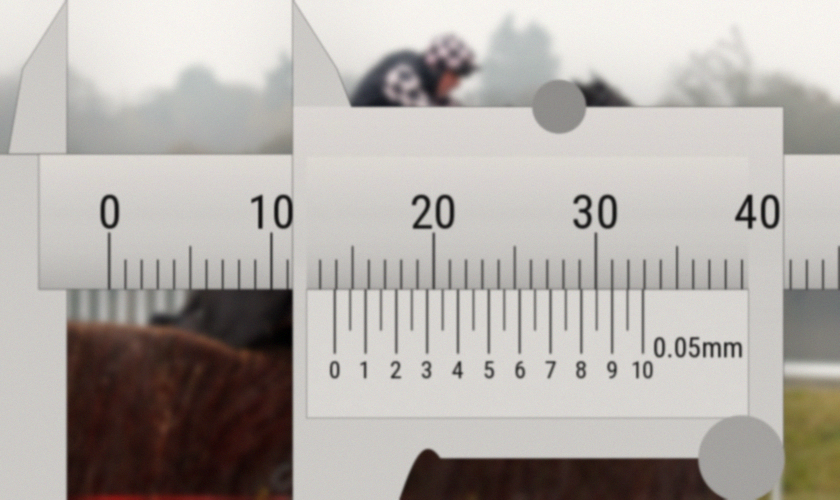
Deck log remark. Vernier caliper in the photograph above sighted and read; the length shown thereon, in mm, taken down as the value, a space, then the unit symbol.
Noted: 13.9 mm
